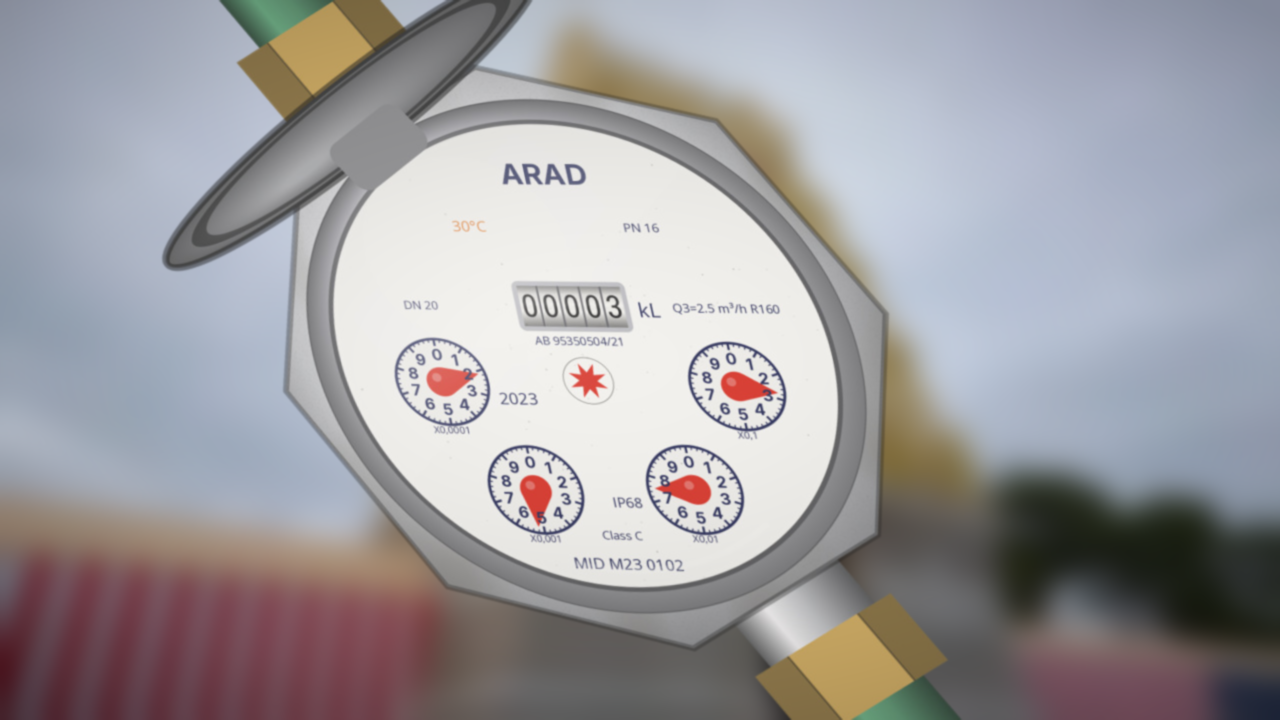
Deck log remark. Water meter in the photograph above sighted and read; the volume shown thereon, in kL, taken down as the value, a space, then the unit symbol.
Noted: 3.2752 kL
